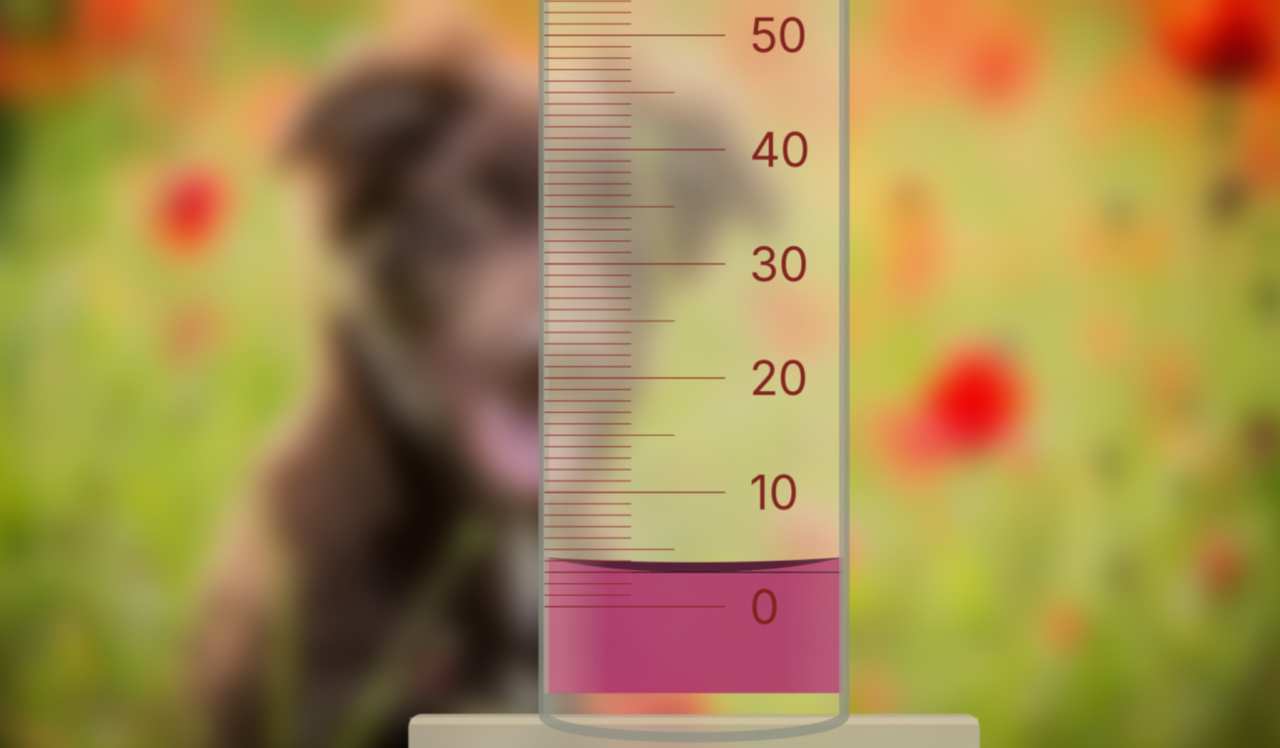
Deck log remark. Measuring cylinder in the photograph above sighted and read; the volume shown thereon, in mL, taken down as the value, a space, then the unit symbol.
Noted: 3 mL
